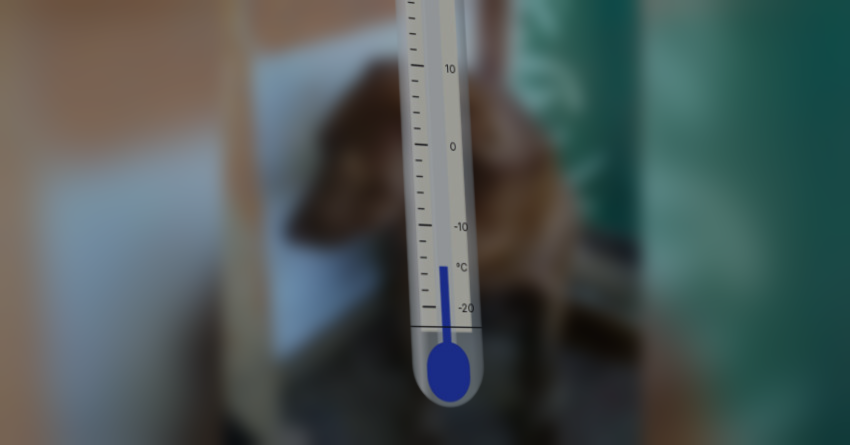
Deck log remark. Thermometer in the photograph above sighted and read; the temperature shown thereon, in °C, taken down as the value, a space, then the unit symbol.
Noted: -15 °C
